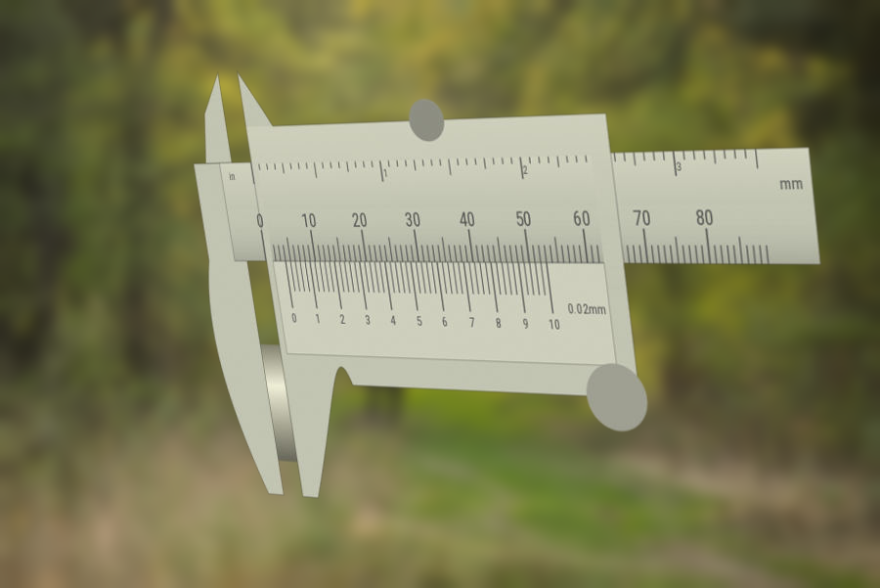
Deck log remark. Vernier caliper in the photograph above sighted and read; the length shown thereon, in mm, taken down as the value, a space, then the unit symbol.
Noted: 4.0 mm
